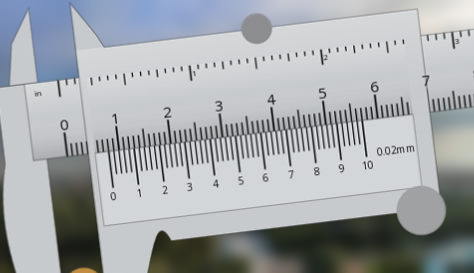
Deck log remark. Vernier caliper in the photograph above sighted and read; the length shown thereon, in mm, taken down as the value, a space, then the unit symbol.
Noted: 8.0 mm
